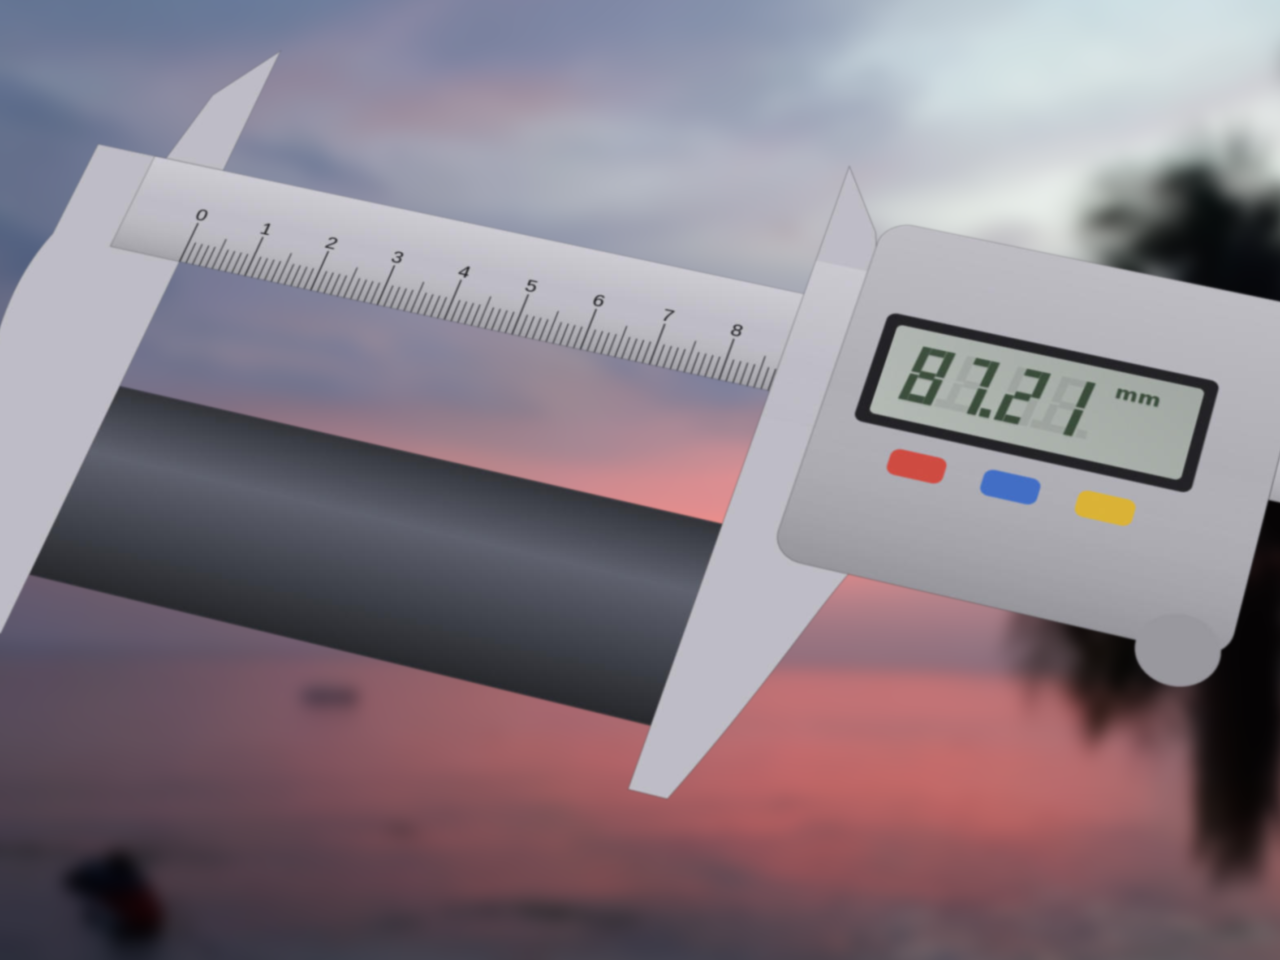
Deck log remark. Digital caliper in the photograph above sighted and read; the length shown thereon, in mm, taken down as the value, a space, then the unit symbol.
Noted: 87.21 mm
